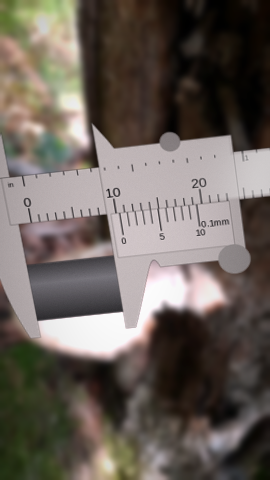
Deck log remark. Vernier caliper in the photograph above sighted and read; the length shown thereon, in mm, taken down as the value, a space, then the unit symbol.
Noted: 10.4 mm
